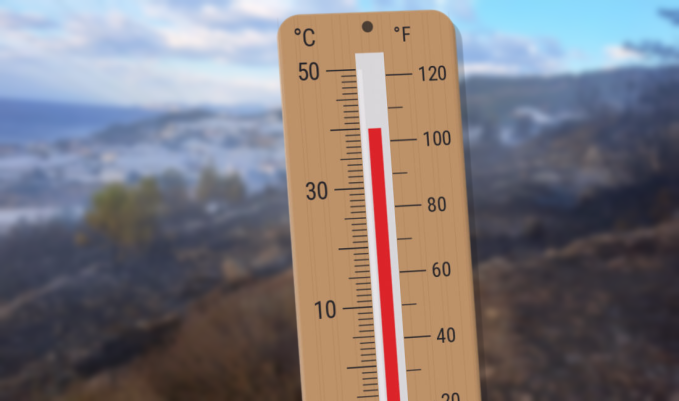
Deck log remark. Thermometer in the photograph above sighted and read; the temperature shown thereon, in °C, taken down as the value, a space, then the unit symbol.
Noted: 40 °C
